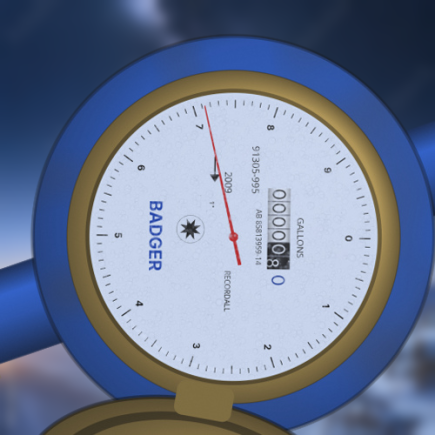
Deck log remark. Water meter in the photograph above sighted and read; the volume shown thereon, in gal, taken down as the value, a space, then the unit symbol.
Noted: 77.1 gal
